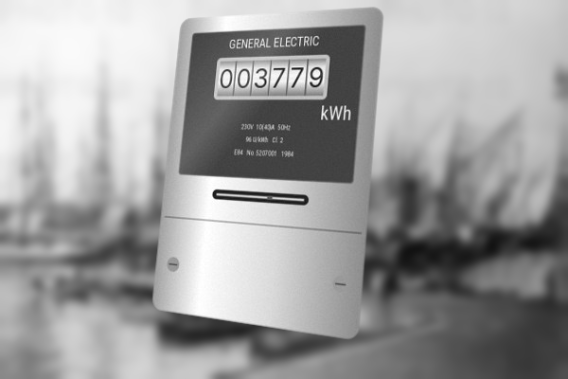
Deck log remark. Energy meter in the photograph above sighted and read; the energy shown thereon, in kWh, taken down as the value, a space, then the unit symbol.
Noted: 3779 kWh
